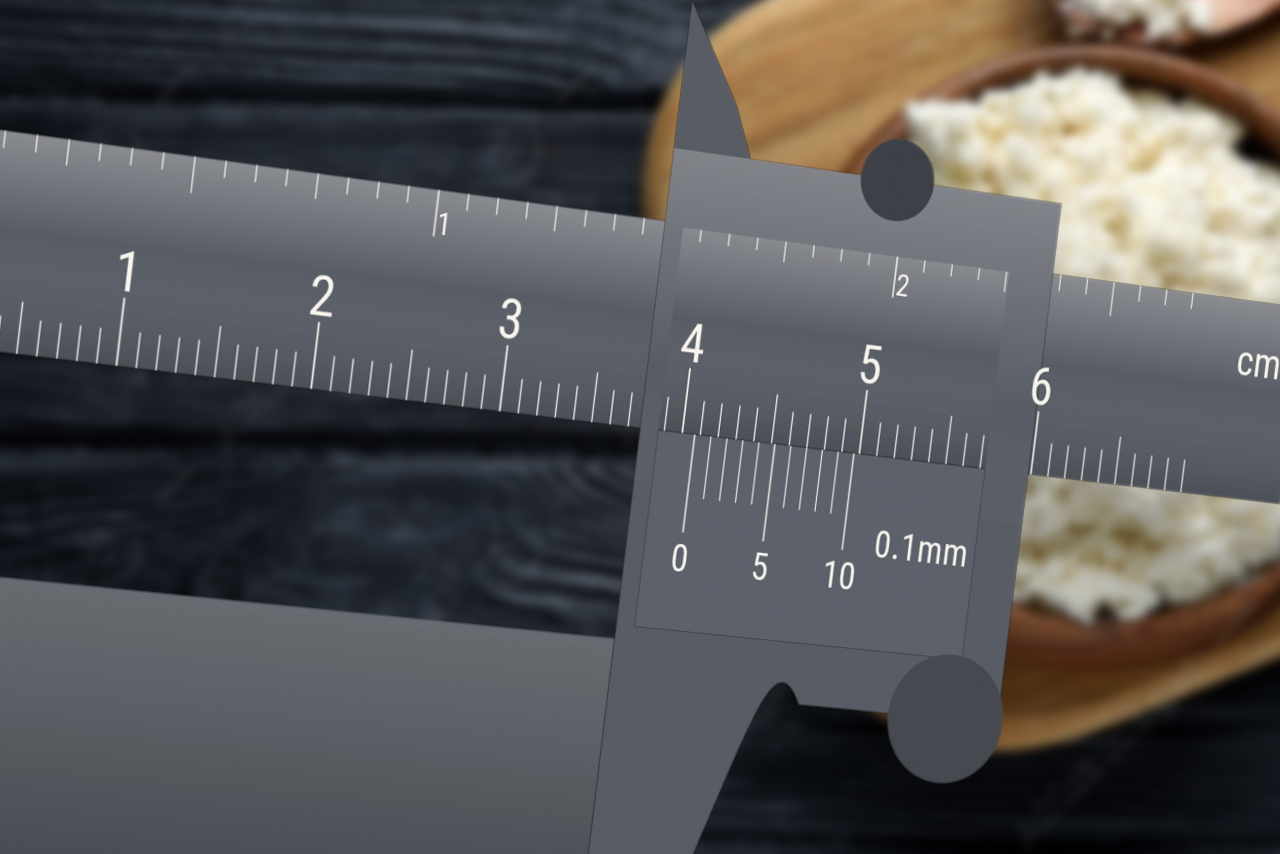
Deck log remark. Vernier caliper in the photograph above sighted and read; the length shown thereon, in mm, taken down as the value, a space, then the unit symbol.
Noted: 40.7 mm
